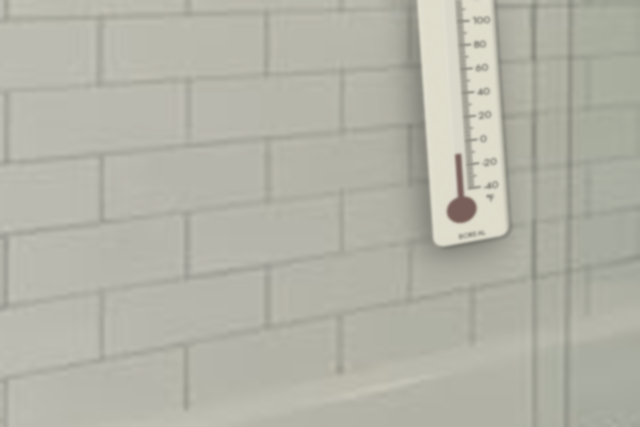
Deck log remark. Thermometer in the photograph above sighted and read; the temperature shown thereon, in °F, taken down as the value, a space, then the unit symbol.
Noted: -10 °F
